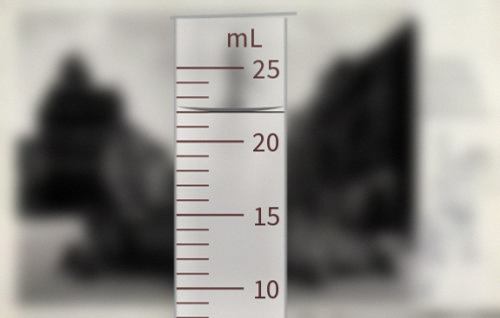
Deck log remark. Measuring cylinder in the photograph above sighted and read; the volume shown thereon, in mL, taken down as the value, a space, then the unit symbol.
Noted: 22 mL
